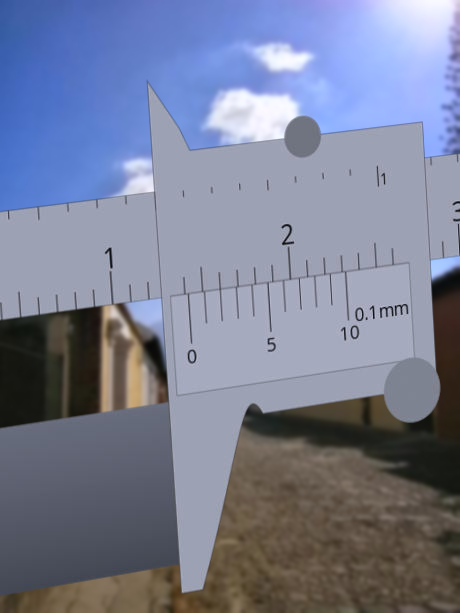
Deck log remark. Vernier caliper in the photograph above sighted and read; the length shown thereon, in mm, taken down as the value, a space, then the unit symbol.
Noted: 14.2 mm
